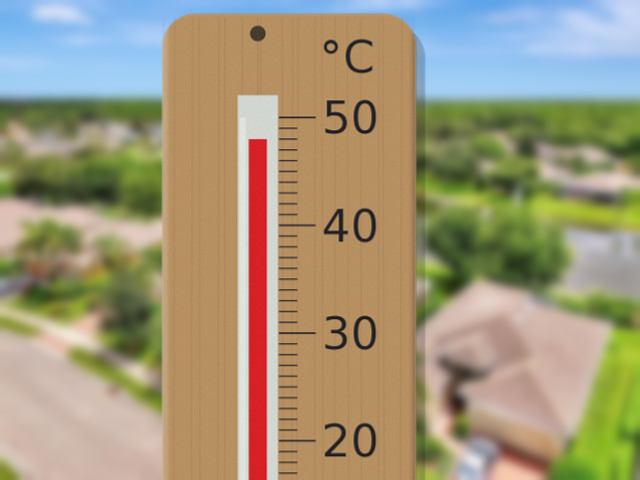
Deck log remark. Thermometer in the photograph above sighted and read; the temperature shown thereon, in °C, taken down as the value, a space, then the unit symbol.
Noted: 48 °C
